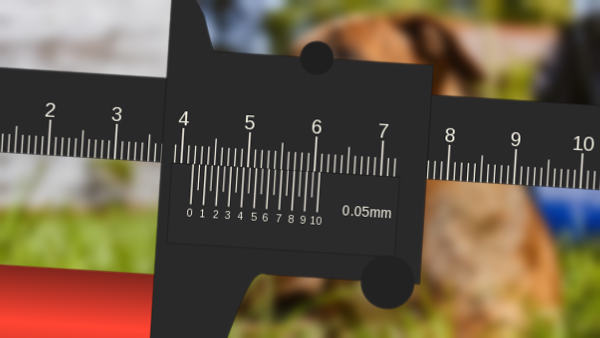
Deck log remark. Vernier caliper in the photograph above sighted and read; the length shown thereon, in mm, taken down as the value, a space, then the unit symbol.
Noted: 41.8 mm
